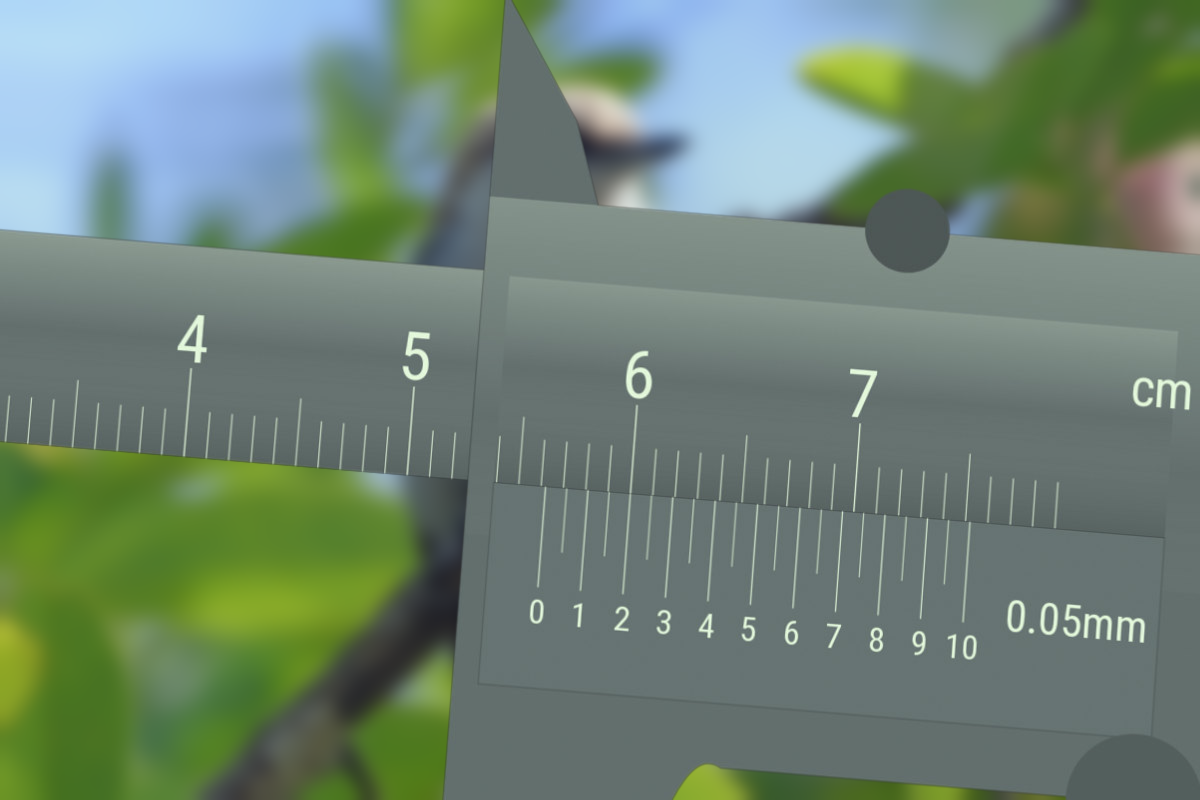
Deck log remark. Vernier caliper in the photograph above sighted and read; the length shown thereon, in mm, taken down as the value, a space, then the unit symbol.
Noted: 56.2 mm
